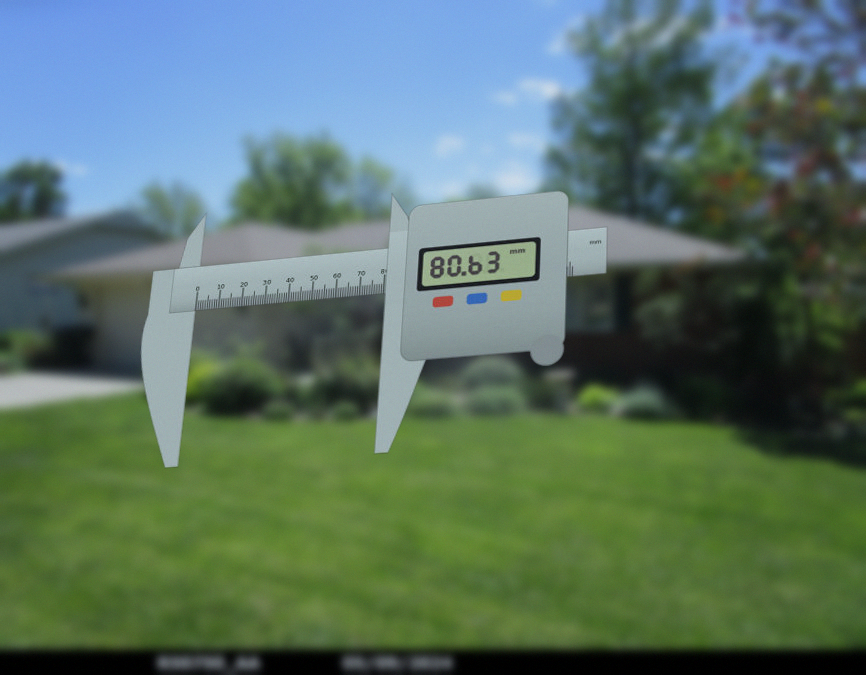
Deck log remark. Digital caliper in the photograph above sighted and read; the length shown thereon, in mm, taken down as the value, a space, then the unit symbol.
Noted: 80.63 mm
